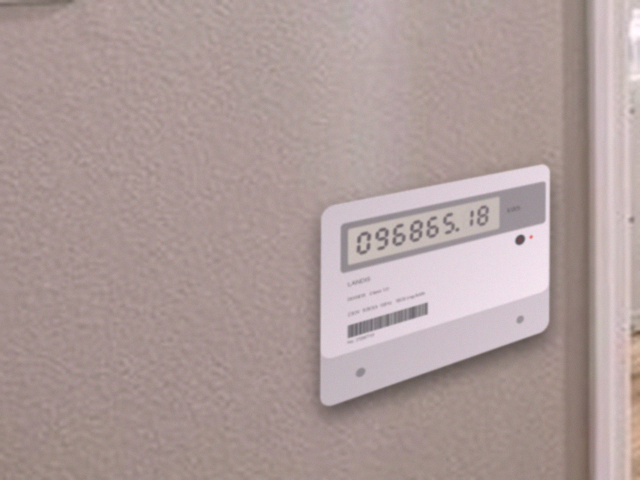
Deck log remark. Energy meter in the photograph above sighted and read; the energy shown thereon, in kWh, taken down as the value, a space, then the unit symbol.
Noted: 96865.18 kWh
